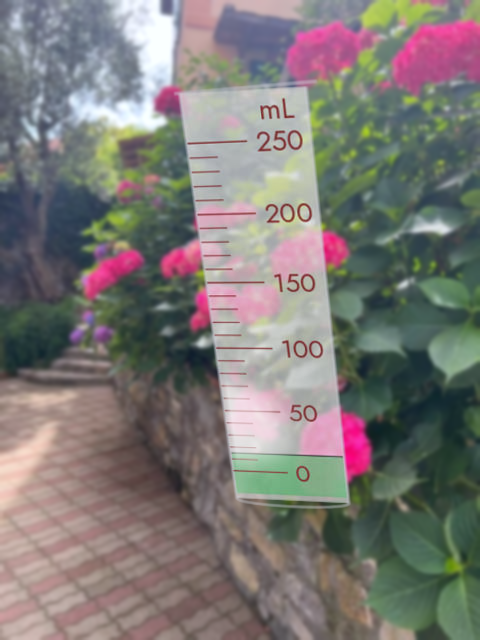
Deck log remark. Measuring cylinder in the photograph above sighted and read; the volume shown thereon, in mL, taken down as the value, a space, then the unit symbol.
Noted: 15 mL
